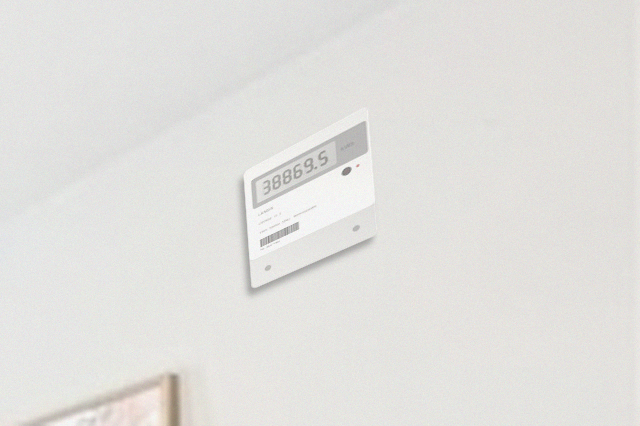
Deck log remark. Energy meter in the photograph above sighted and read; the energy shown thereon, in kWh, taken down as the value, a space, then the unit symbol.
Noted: 38869.5 kWh
